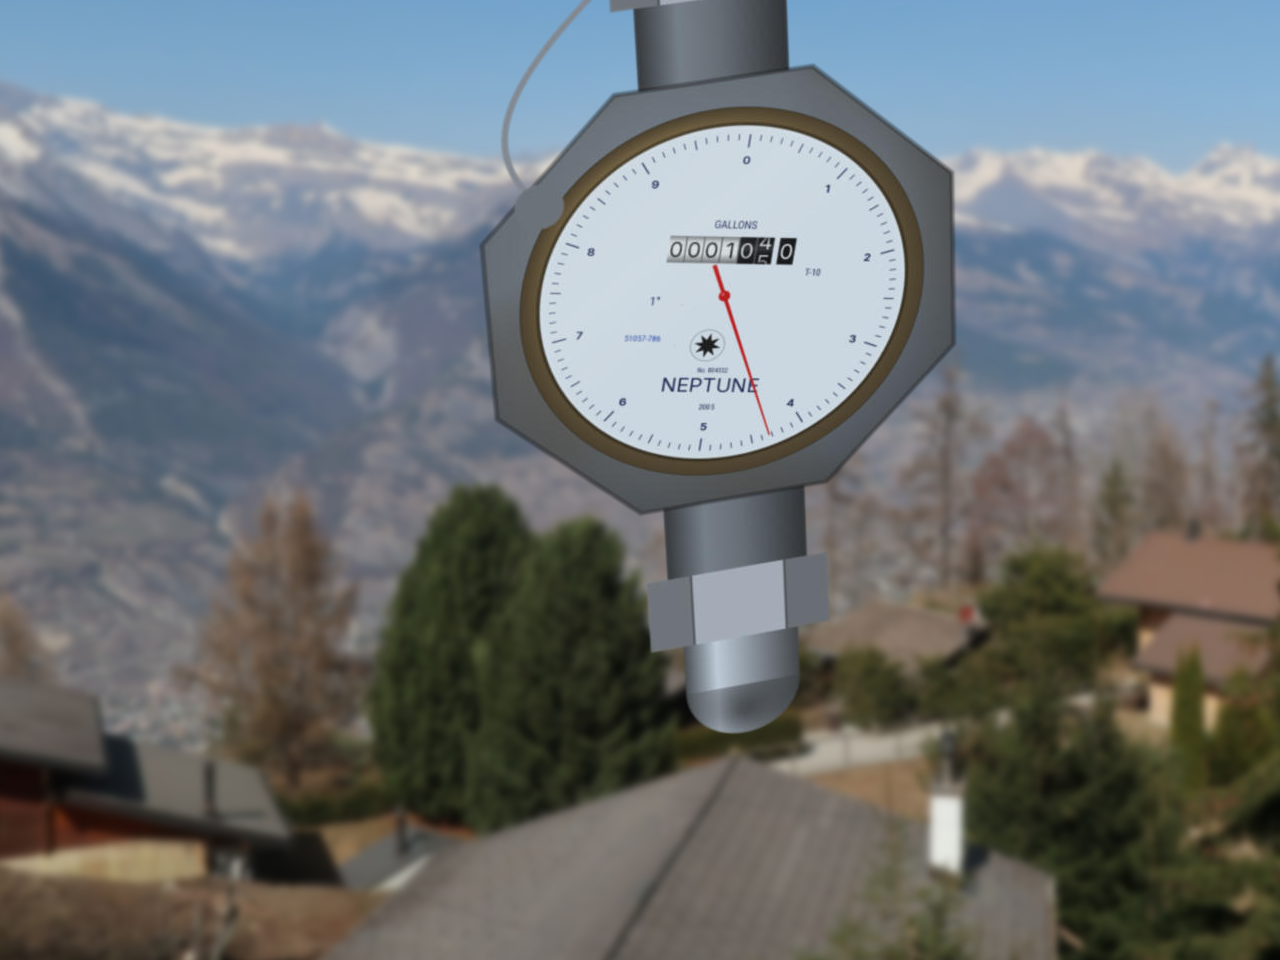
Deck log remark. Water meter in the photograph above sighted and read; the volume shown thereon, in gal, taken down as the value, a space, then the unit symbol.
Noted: 1044.3 gal
